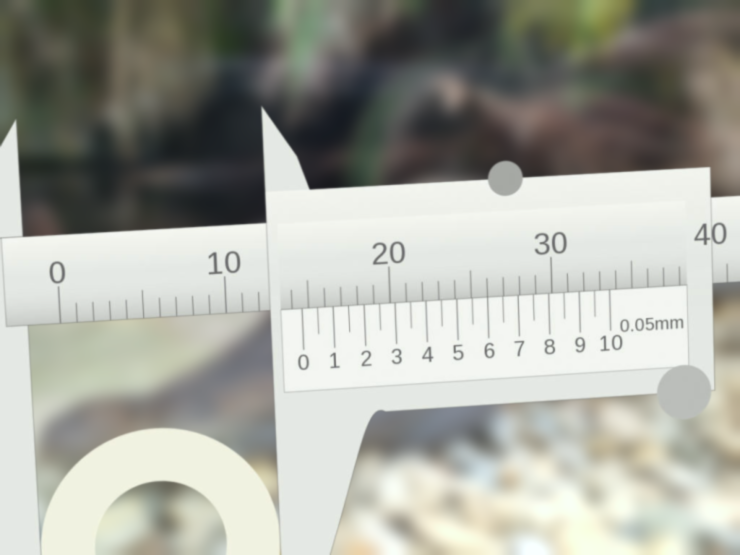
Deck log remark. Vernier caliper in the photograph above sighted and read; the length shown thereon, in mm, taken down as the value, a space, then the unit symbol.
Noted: 14.6 mm
